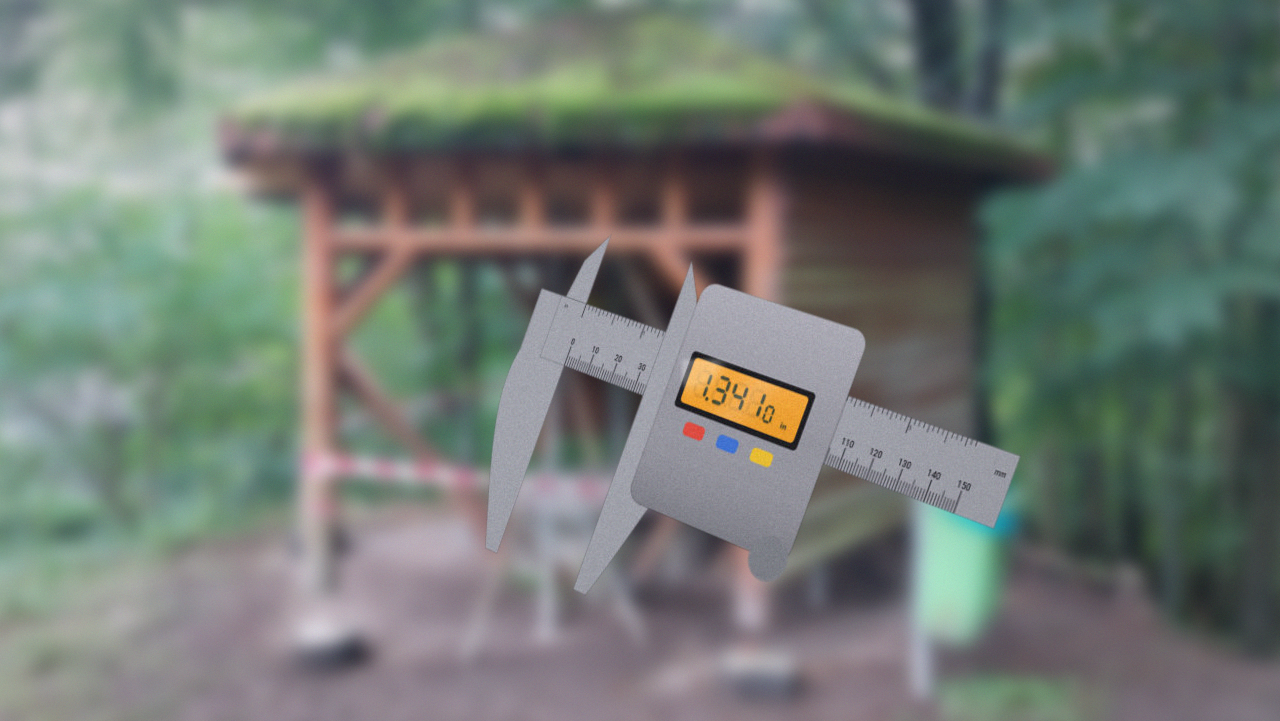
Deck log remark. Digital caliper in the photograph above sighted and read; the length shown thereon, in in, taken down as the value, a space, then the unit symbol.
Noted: 1.3410 in
